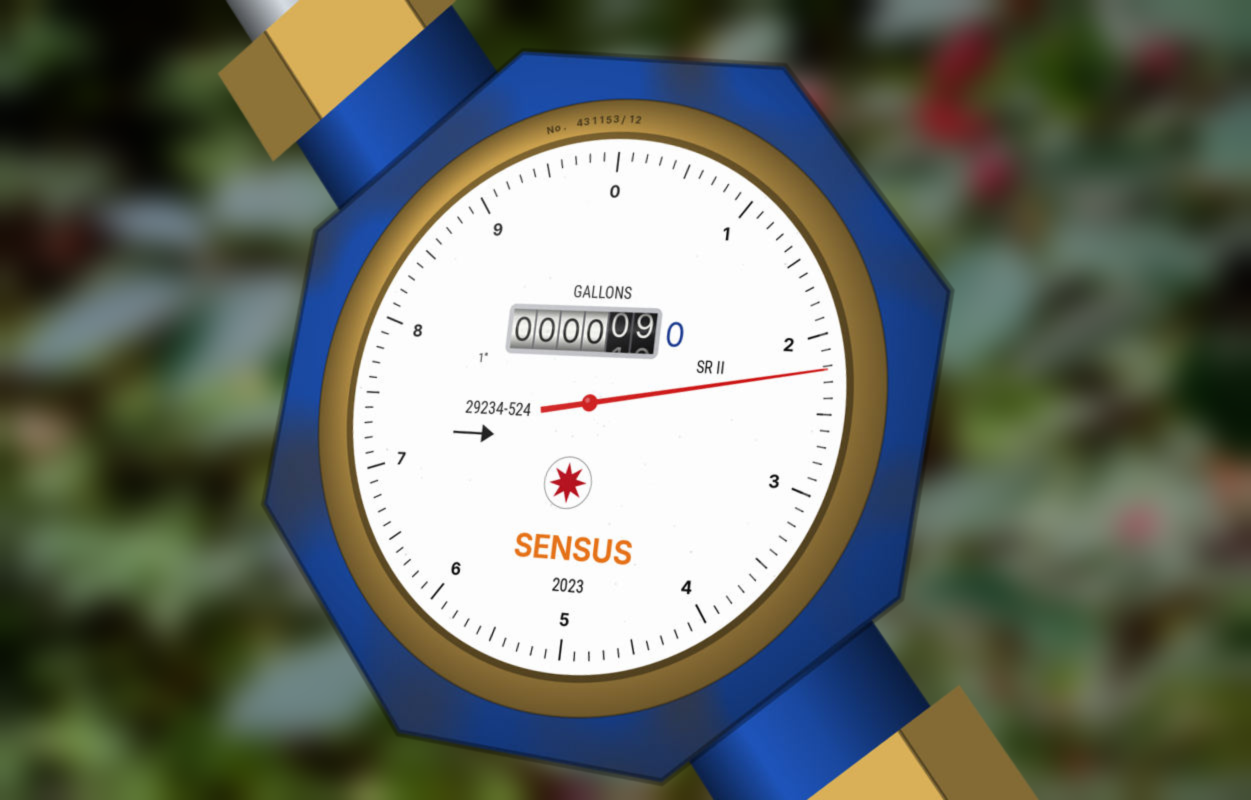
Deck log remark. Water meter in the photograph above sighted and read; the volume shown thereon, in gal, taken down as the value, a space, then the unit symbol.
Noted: 92.2 gal
